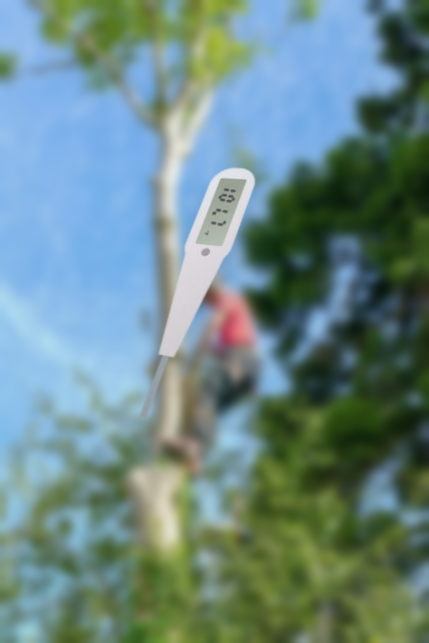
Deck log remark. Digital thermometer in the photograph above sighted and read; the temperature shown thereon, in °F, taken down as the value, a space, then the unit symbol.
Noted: 101.7 °F
